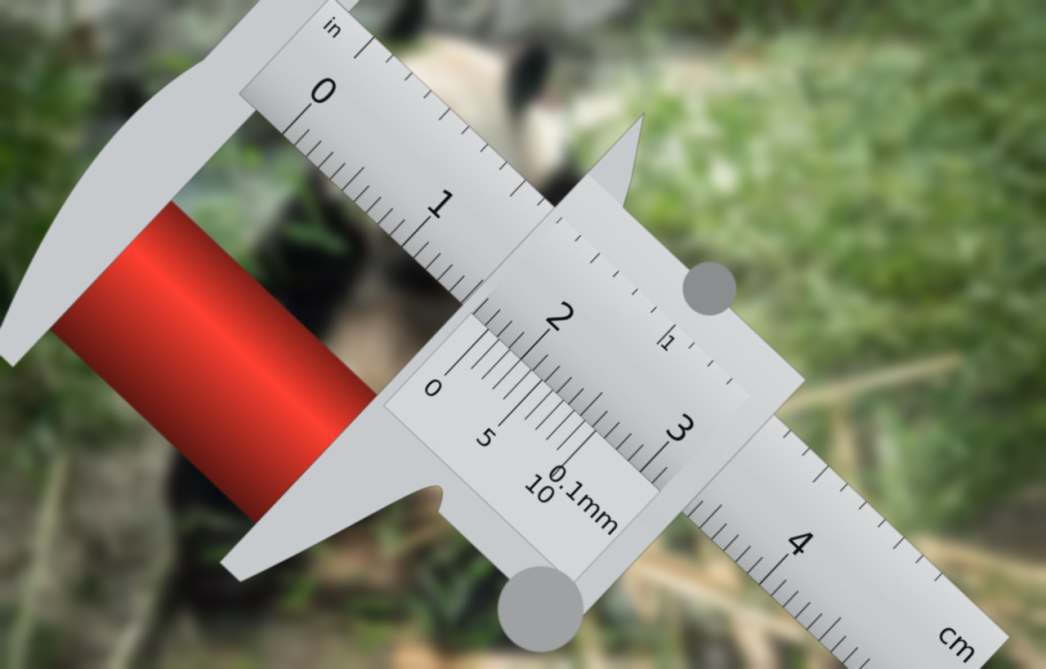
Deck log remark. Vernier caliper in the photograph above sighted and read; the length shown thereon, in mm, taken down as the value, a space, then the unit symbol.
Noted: 17.3 mm
